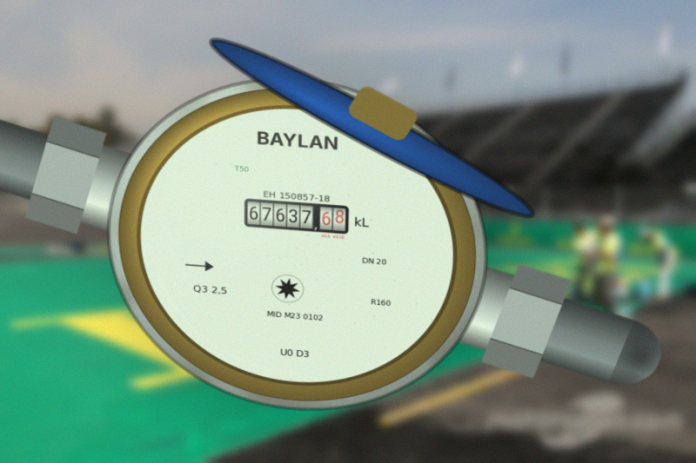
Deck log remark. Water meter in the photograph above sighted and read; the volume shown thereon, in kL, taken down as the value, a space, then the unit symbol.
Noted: 67637.68 kL
